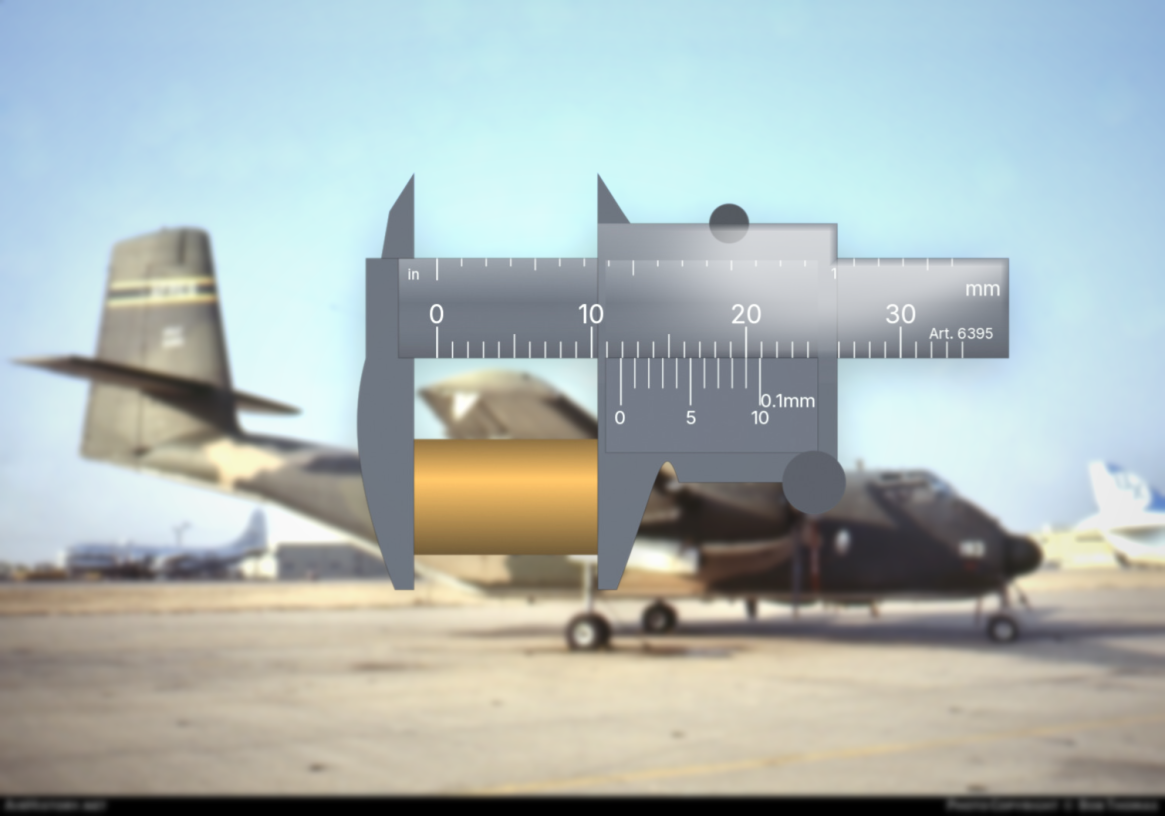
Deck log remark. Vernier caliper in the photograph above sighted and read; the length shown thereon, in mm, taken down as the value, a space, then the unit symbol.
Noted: 11.9 mm
